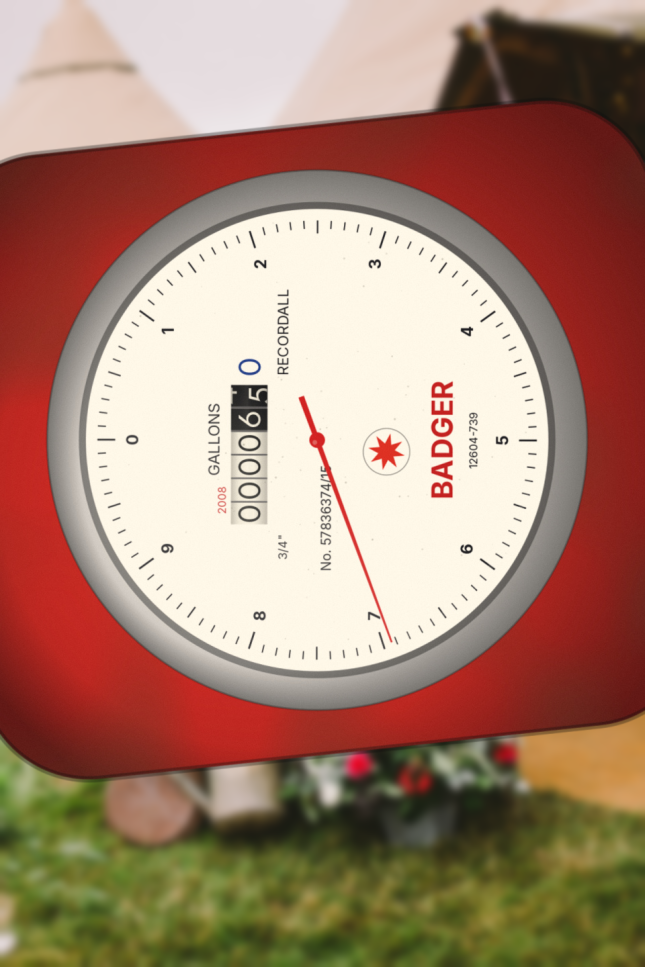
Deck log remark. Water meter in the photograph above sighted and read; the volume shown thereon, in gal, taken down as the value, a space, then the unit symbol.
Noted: 646.9 gal
